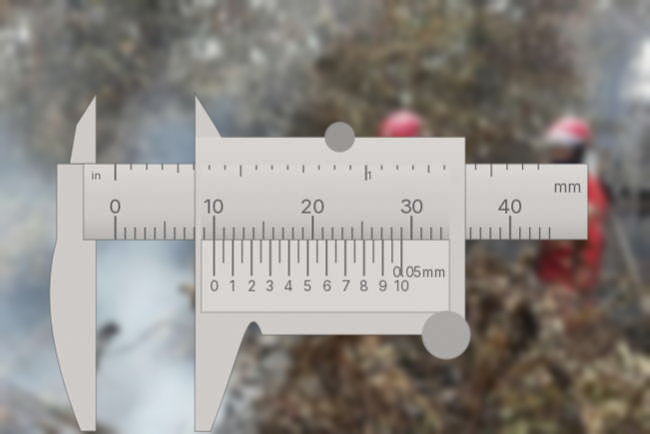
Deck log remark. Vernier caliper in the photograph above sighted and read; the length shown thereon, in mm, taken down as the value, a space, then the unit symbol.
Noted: 10.0 mm
